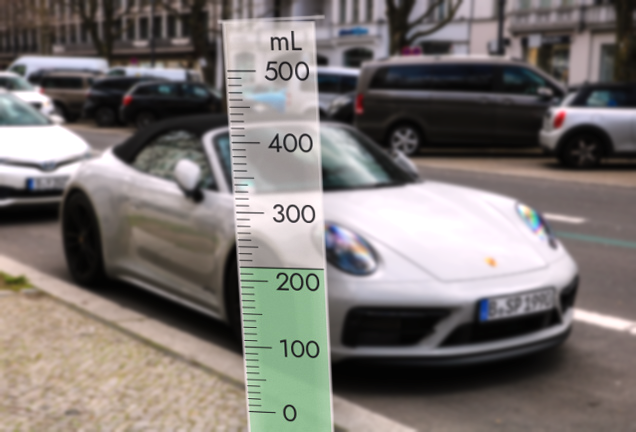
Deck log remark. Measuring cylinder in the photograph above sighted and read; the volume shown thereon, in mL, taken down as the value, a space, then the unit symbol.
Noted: 220 mL
